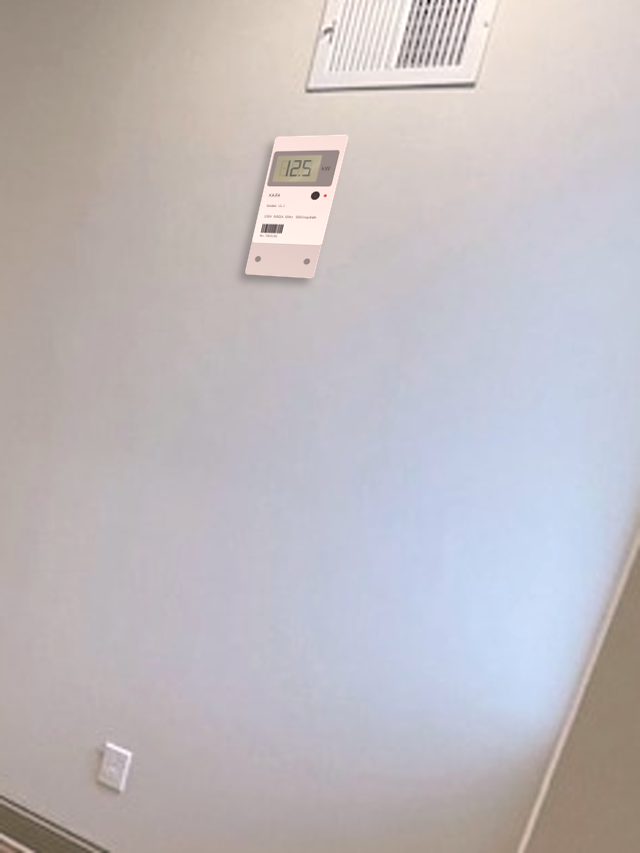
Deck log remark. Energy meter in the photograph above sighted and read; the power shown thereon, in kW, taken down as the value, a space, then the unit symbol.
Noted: 12.5 kW
